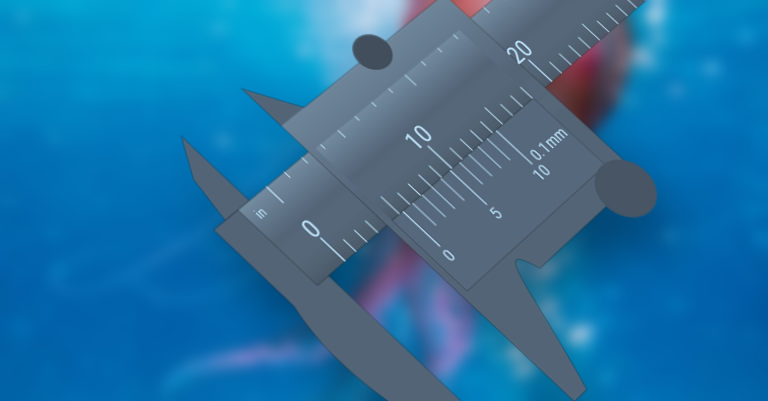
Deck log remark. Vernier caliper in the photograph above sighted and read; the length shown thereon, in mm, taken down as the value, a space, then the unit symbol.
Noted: 5.3 mm
